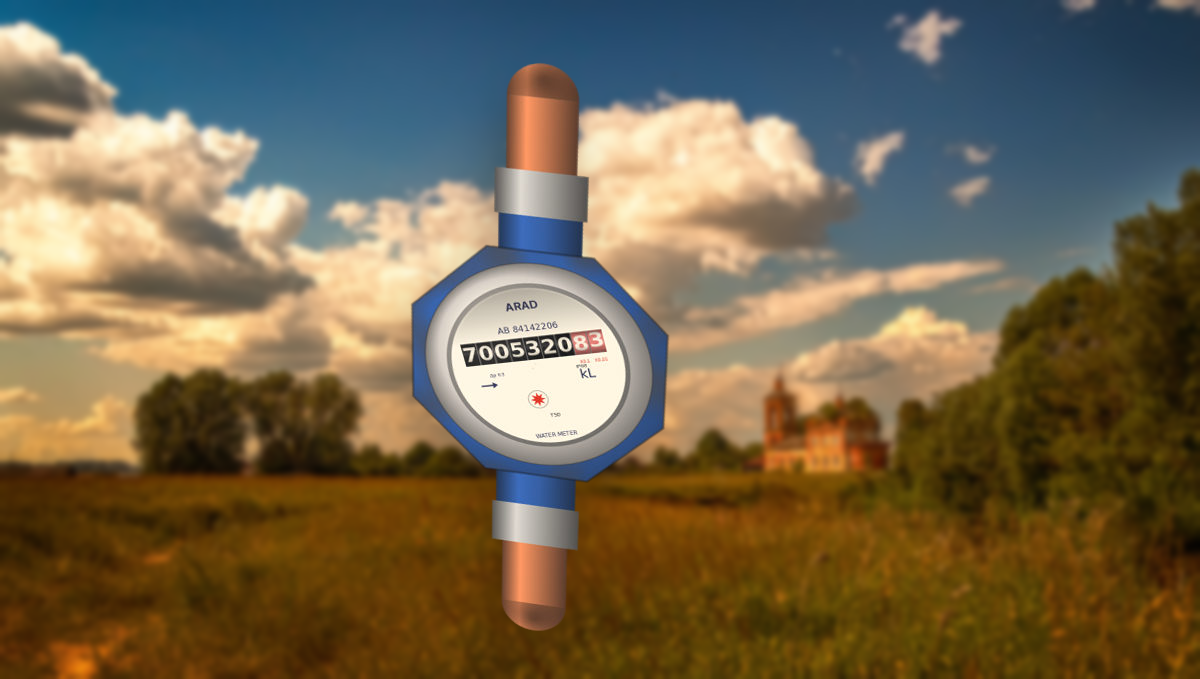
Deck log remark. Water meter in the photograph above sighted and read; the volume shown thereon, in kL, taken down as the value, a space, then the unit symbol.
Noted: 7005320.83 kL
